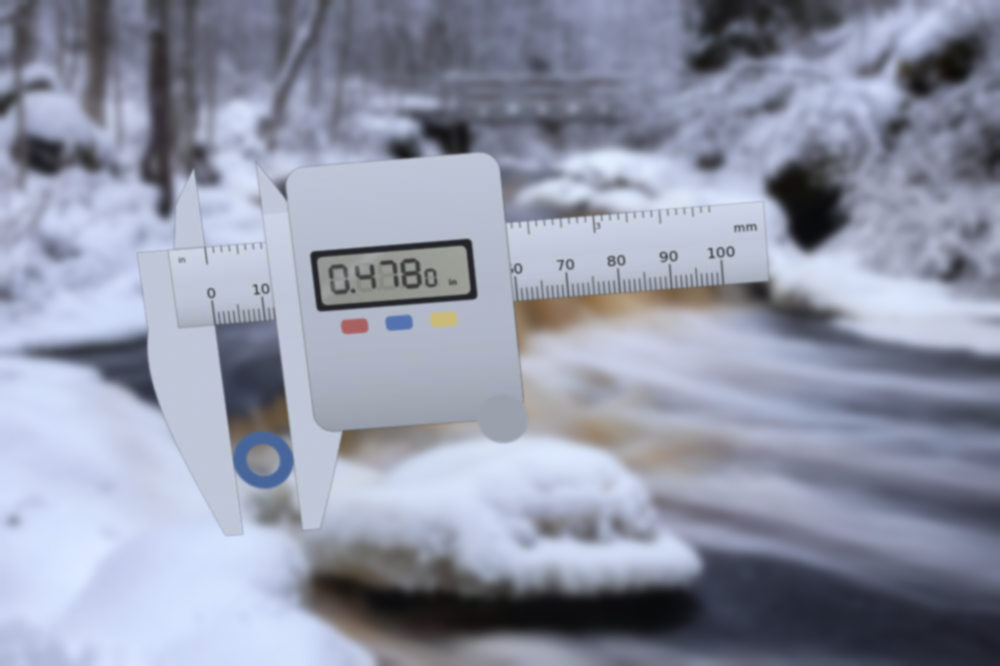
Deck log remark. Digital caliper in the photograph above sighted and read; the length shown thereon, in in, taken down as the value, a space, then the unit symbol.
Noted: 0.4780 in
